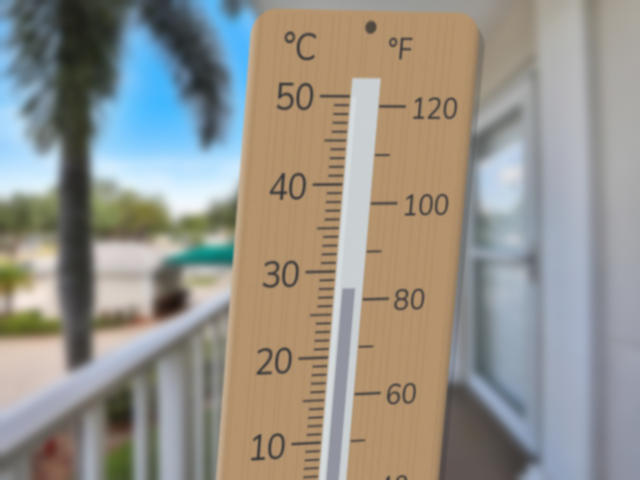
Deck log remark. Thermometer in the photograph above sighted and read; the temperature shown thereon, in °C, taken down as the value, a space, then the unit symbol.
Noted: 28 °C
